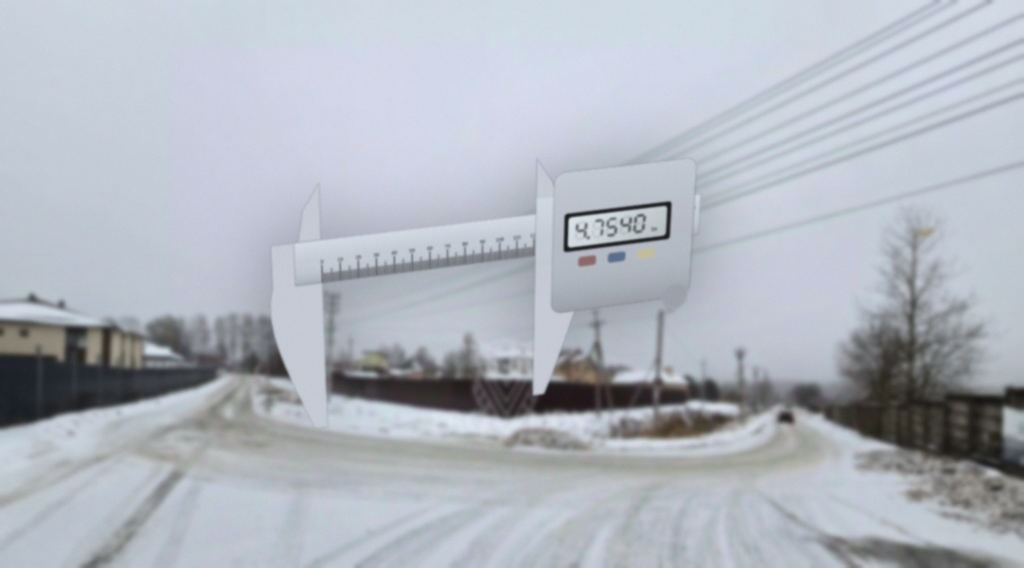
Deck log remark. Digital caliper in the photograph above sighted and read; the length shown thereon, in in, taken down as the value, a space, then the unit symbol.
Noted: 4.7540 in
